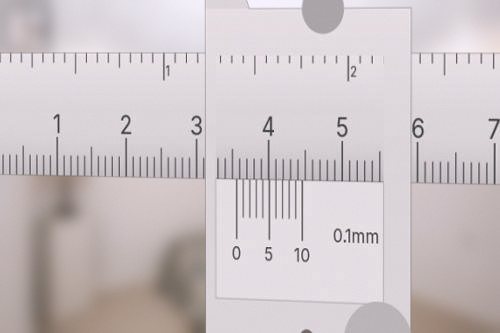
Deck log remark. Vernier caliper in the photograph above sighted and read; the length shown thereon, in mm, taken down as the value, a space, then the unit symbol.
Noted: 35.6 mm
